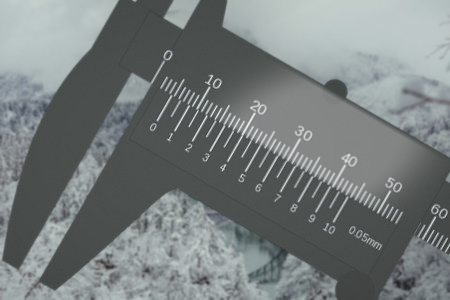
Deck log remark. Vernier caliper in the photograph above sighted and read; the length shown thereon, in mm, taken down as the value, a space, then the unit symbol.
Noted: 4.5 mm
